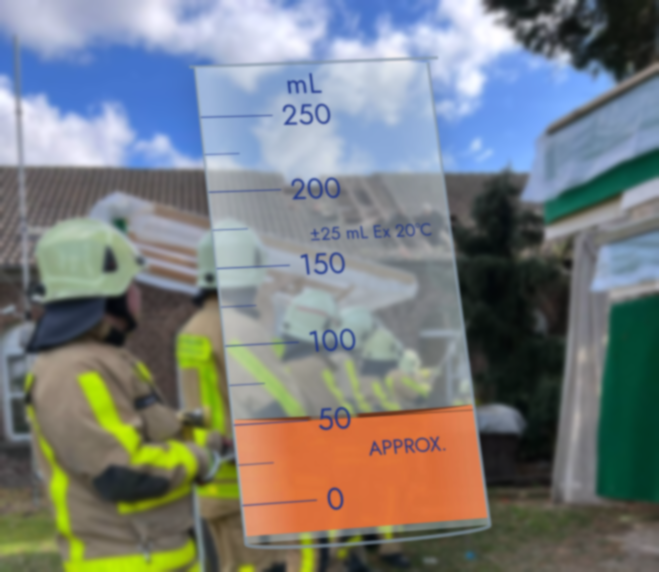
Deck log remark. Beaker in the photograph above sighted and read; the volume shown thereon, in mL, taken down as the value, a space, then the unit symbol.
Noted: 50 mL
